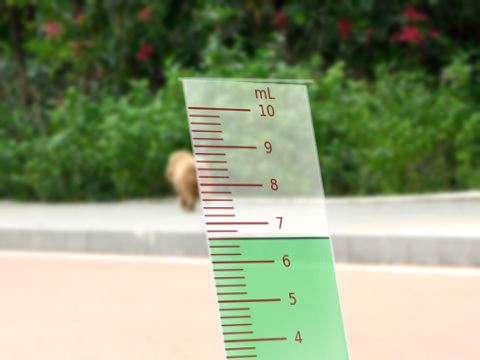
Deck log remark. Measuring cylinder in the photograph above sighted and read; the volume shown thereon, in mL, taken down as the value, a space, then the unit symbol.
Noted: 6.6 mL
